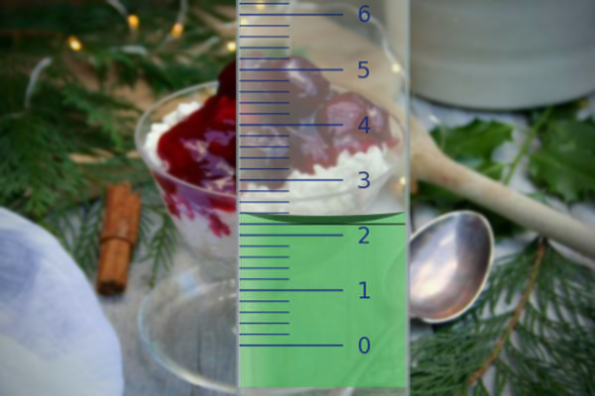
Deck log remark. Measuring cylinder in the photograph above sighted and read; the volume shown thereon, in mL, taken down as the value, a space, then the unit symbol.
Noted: 2.2 mL
